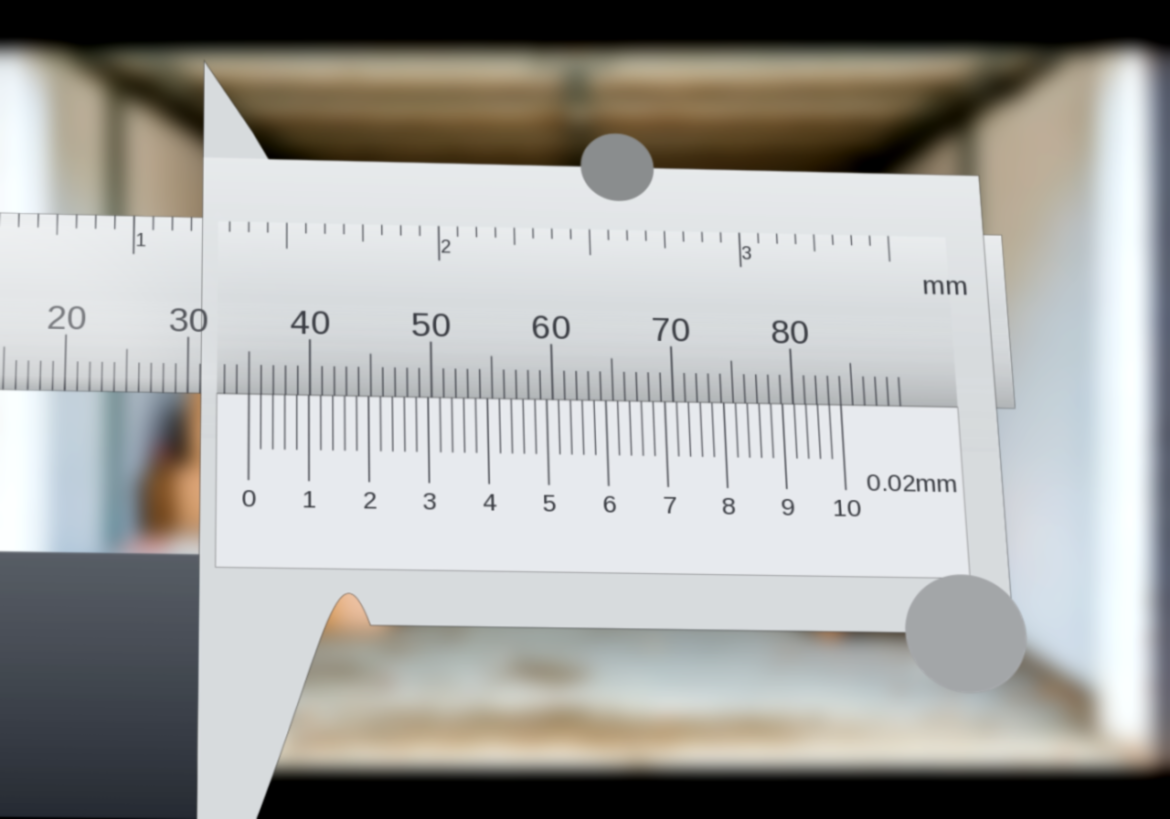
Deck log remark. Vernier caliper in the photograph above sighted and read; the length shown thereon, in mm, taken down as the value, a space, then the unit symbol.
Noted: 35.0 mm
